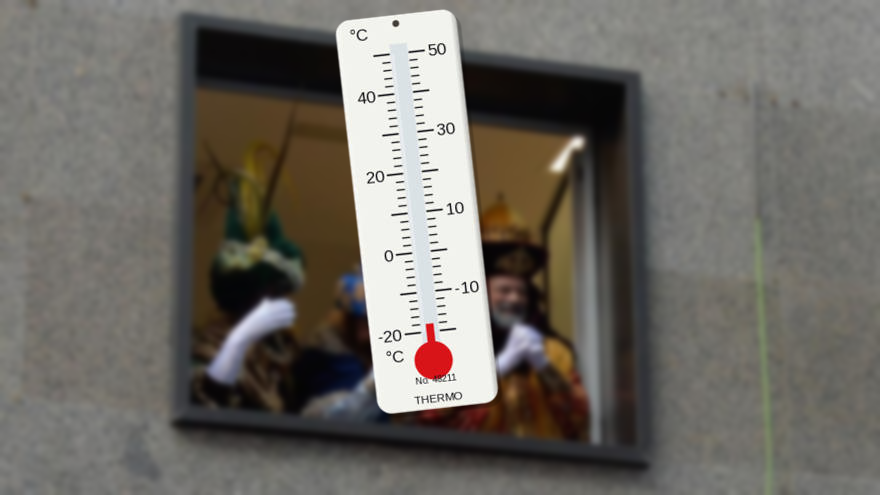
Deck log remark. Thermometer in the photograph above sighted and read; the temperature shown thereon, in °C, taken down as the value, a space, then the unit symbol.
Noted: -18 °C
